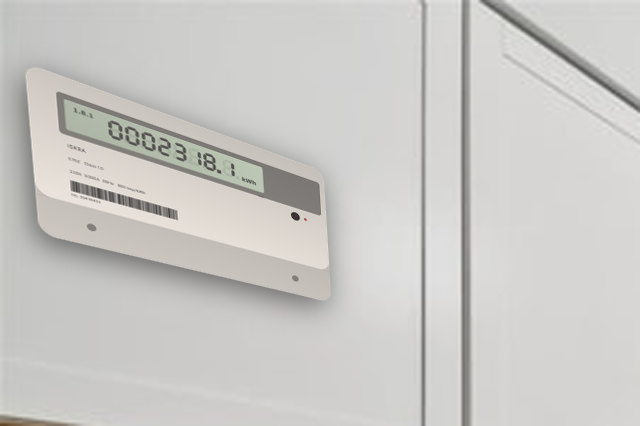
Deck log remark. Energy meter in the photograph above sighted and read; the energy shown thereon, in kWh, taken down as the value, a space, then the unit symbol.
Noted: 2318.1 kWh
